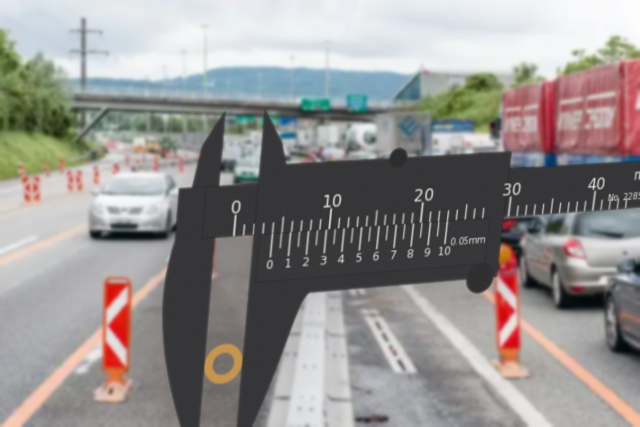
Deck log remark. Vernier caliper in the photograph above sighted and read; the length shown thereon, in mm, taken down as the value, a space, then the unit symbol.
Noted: 4.0 mm
